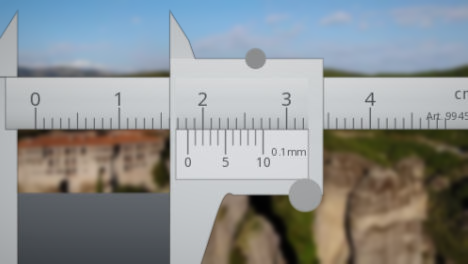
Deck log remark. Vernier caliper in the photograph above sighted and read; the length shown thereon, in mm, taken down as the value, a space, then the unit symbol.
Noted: 18.2 mm
